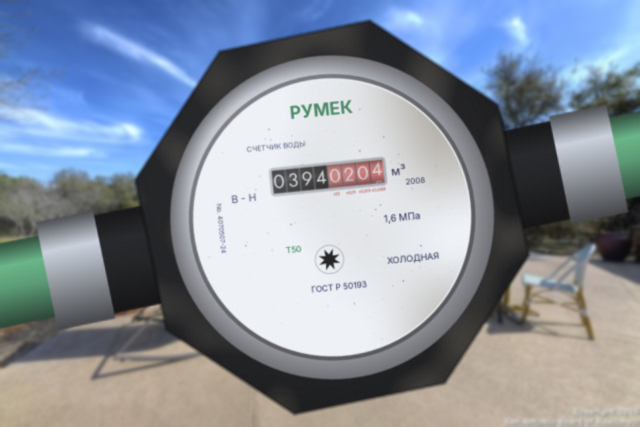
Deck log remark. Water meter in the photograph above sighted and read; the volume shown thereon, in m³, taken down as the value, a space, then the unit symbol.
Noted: 394.0204 m³
